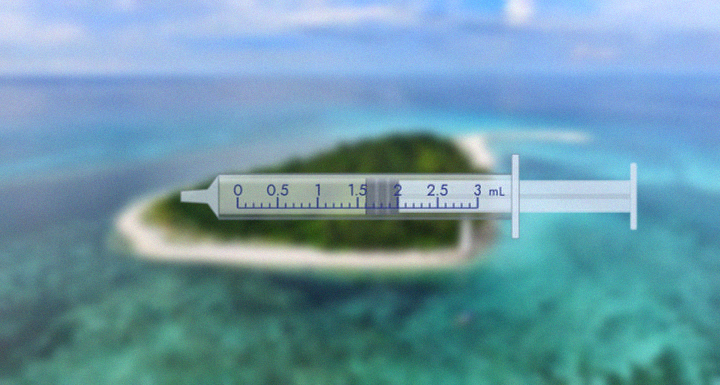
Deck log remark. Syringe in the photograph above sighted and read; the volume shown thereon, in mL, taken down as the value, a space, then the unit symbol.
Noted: 1.6 mL
